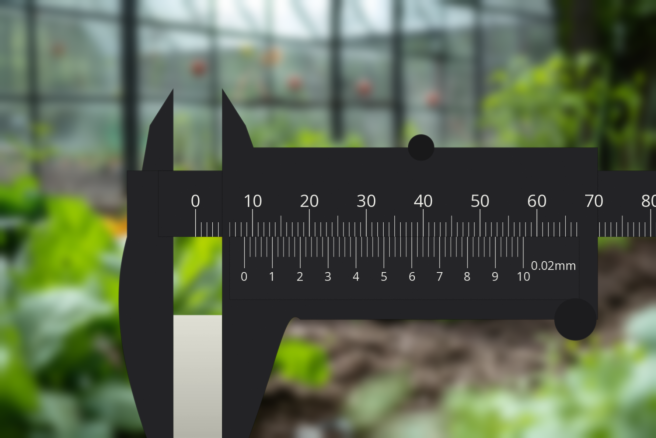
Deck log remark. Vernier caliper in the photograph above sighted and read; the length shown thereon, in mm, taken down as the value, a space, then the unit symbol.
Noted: 8.6 mm
